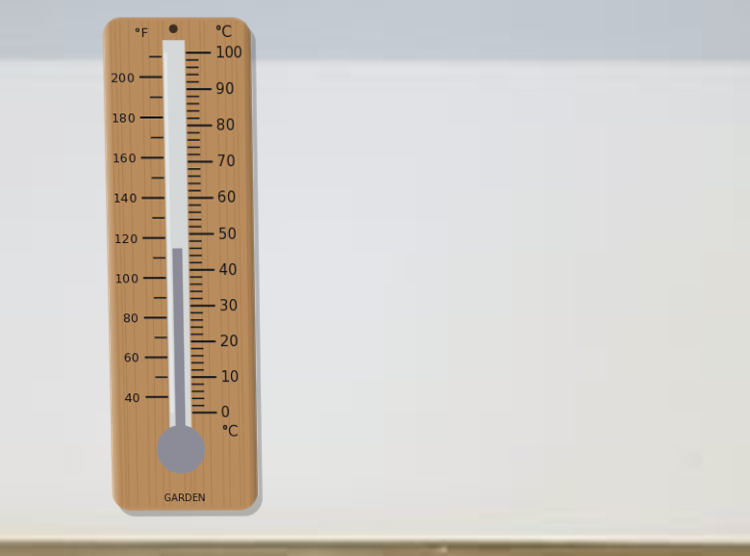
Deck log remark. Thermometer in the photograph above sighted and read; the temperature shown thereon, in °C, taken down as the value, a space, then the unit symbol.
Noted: 46 °C
